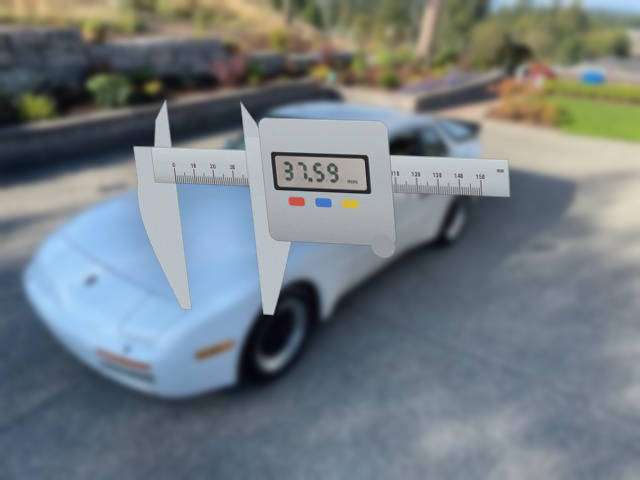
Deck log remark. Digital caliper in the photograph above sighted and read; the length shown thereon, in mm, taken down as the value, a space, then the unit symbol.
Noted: 37.59 mm
